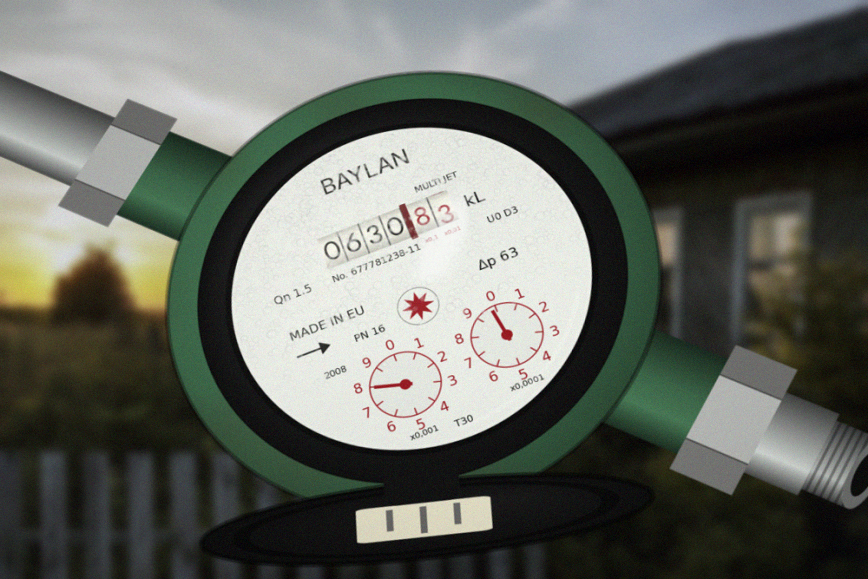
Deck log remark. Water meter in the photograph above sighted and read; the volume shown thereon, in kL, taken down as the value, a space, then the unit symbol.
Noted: 630.8279 kL
